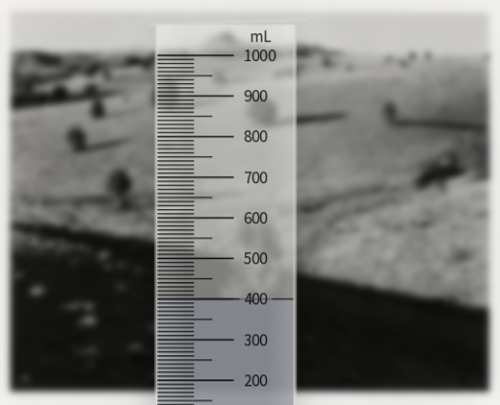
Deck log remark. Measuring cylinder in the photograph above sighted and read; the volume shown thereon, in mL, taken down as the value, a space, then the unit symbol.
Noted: 400 mL
